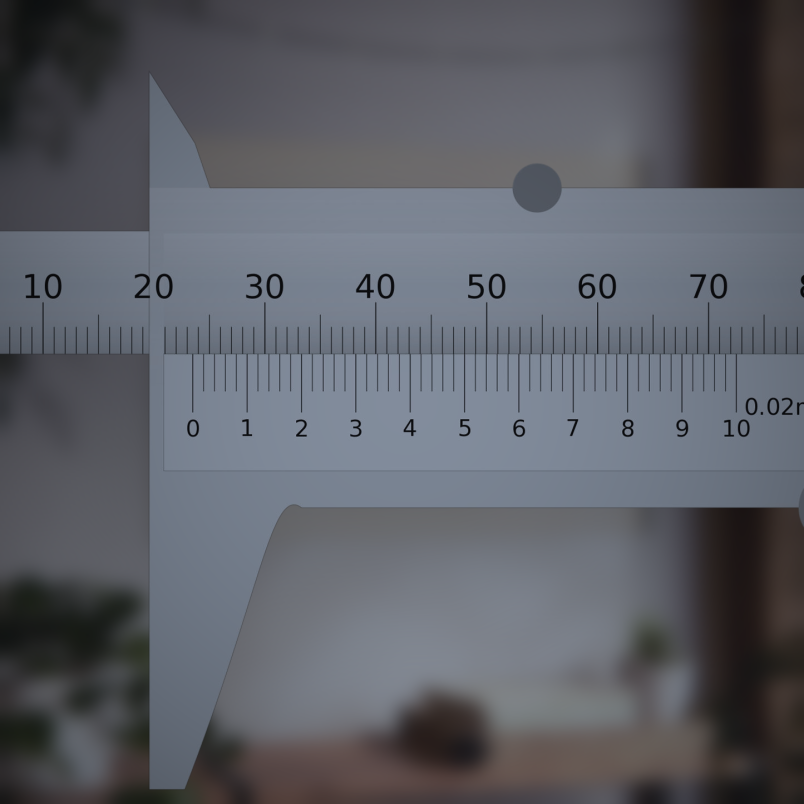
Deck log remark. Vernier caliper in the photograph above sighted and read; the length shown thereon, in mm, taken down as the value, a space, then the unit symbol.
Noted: 23.5 mm
